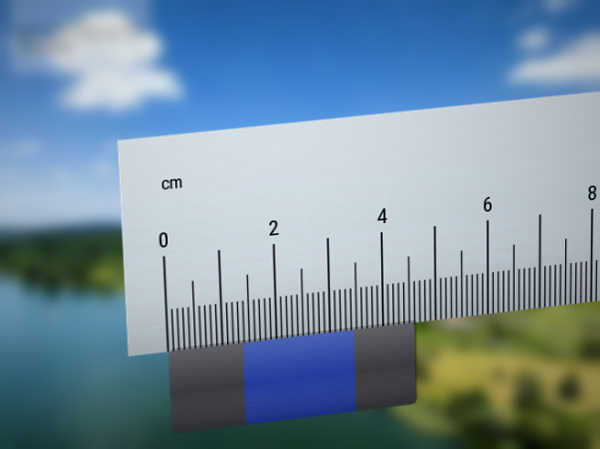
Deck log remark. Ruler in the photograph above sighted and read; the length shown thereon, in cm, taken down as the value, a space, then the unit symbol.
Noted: 4.6 cm
